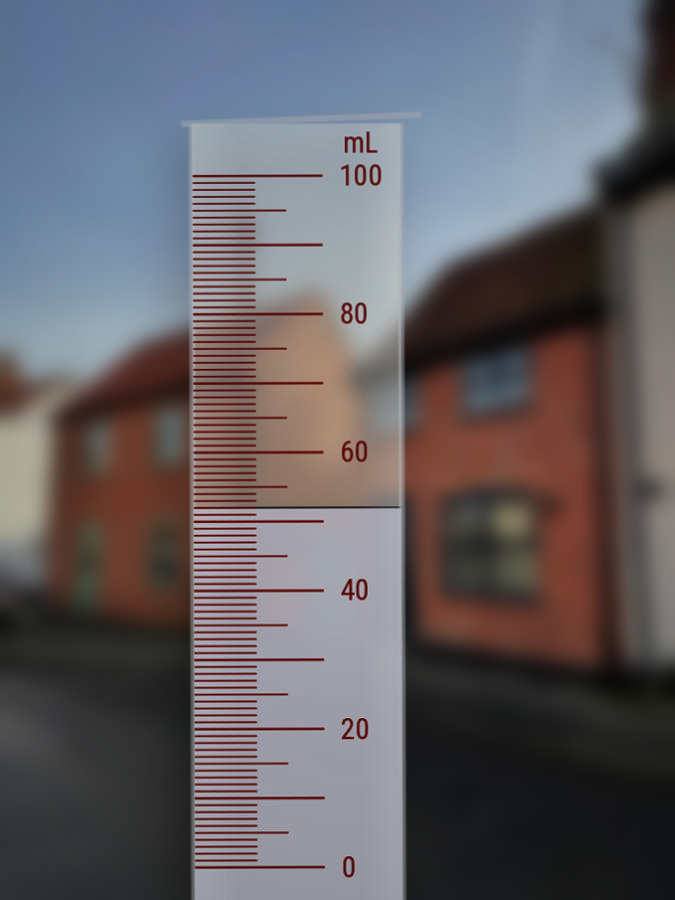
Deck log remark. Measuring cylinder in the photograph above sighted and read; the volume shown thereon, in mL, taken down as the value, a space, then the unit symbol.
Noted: 52 mL
